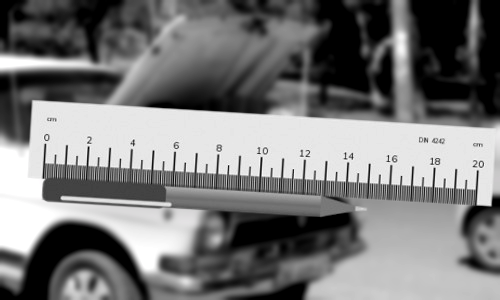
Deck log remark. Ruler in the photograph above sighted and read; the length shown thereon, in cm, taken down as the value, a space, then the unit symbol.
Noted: 15 cm
